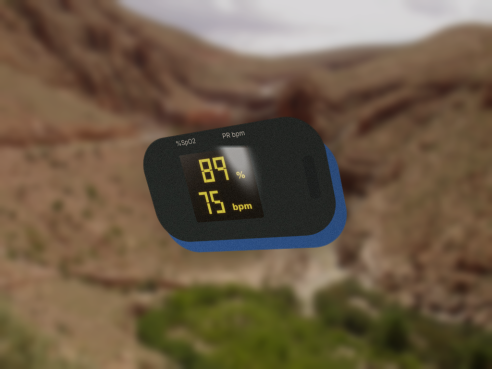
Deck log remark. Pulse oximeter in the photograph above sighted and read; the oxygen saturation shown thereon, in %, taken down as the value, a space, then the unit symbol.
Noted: 89 %
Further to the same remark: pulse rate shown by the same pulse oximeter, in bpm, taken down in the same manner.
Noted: 75 bpm
